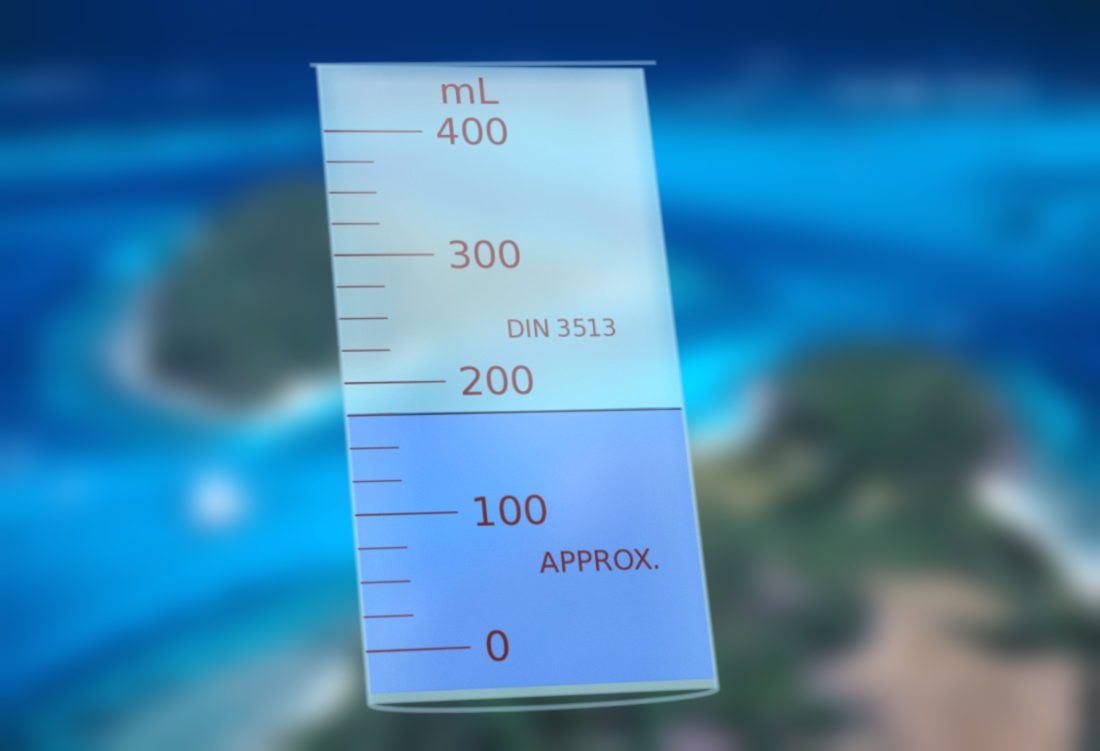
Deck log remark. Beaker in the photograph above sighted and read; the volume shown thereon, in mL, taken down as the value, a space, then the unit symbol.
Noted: 175 mL
